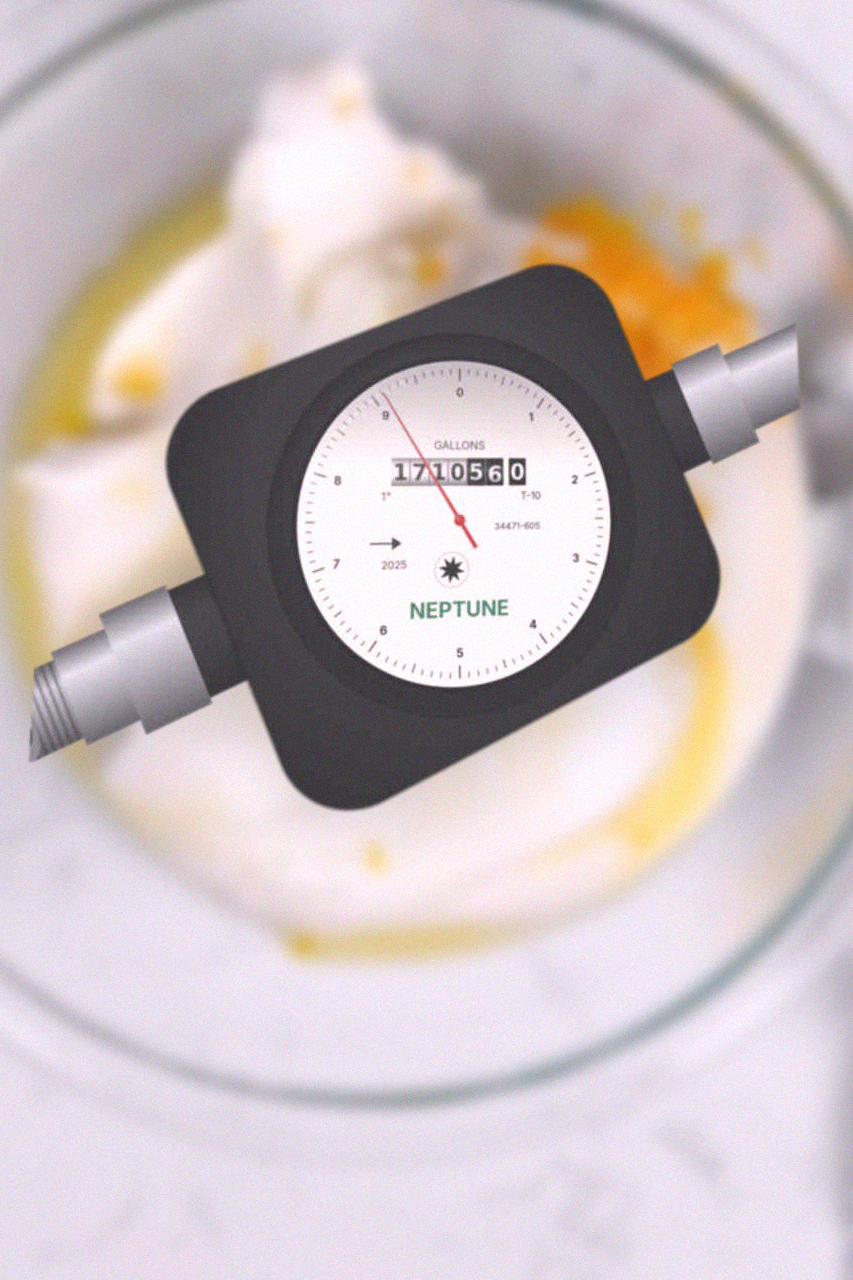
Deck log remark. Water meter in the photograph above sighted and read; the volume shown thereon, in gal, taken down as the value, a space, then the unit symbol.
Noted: 1710559.1 gal
